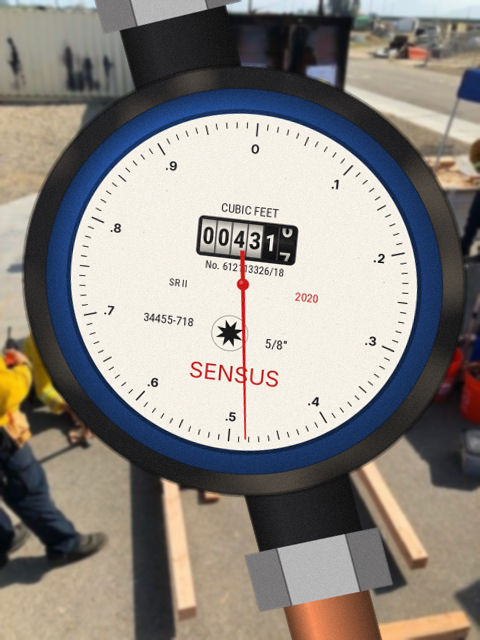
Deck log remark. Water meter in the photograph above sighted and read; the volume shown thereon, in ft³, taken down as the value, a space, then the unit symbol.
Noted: 4316.48 ft³
